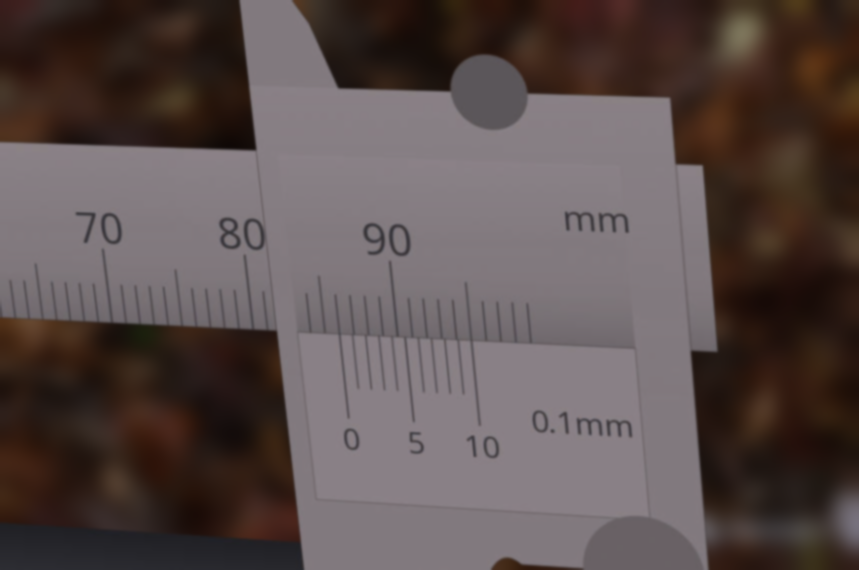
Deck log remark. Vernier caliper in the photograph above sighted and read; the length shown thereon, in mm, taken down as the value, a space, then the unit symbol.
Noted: 86.0 mm
